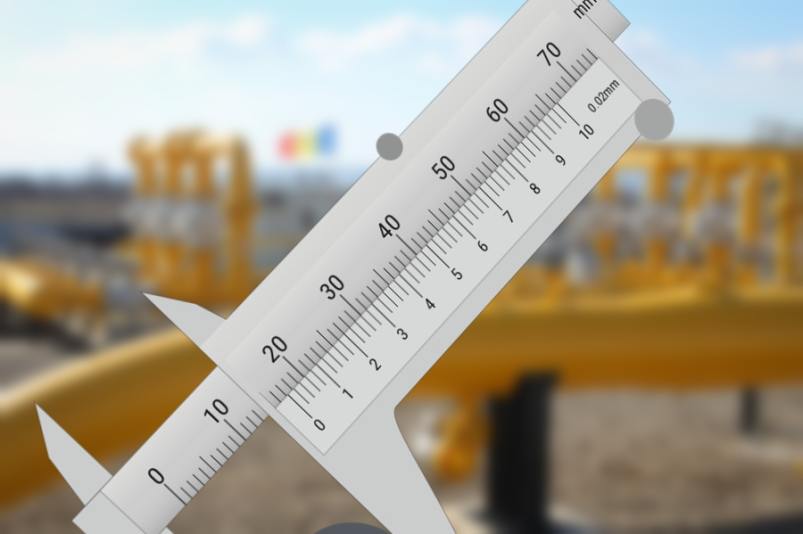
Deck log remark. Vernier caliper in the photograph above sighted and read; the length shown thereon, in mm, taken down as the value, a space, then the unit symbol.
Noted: 17.2 mm
